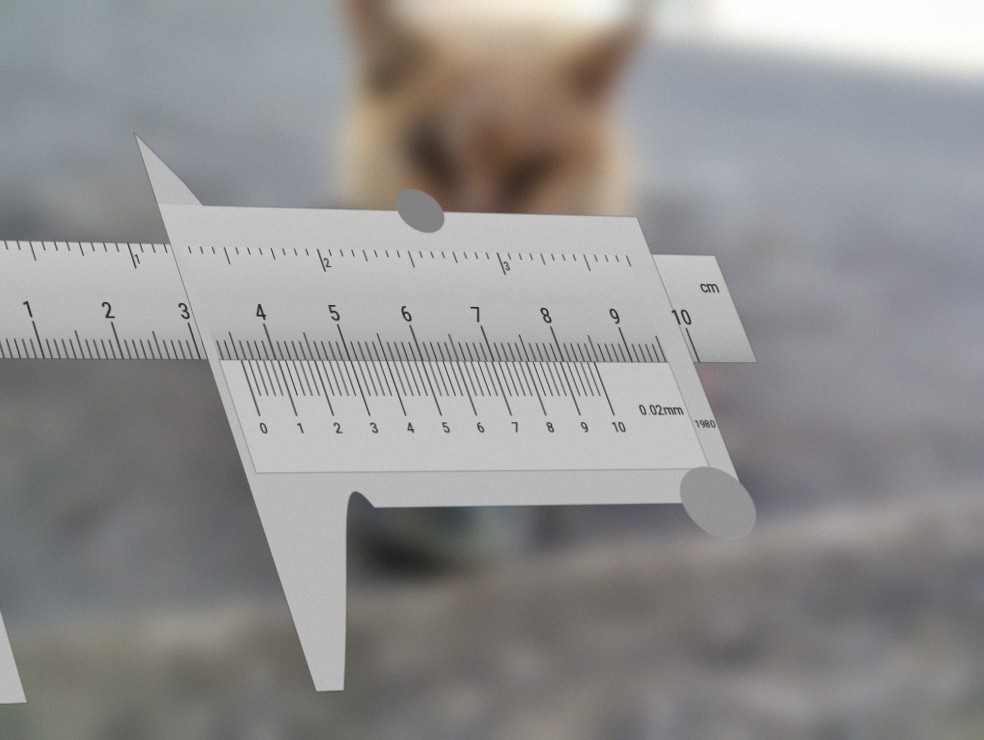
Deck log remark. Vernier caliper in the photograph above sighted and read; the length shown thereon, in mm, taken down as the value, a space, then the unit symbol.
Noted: 35.4 mm
